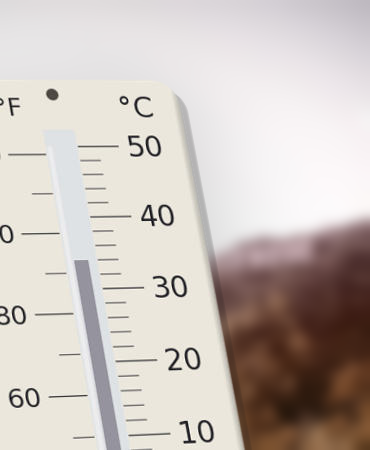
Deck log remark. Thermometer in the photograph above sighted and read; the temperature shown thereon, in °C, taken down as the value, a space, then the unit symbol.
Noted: 34 °C
